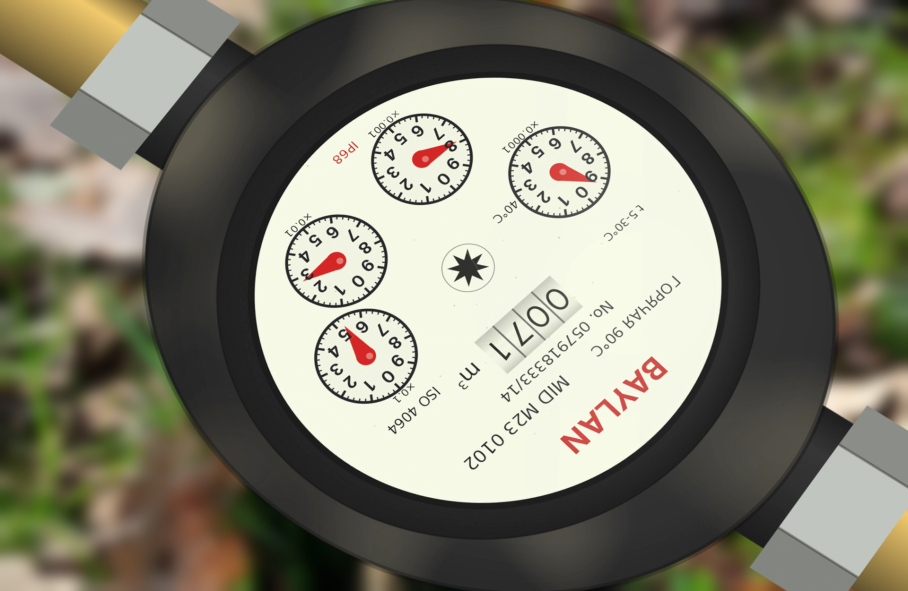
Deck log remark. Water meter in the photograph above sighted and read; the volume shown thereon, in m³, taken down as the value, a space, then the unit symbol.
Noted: 71.5279 m³
